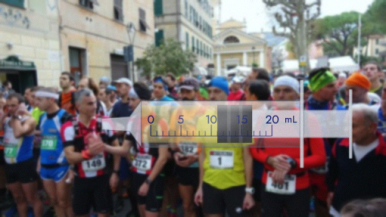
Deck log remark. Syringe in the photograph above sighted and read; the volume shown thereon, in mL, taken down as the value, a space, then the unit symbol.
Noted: 11 mL
